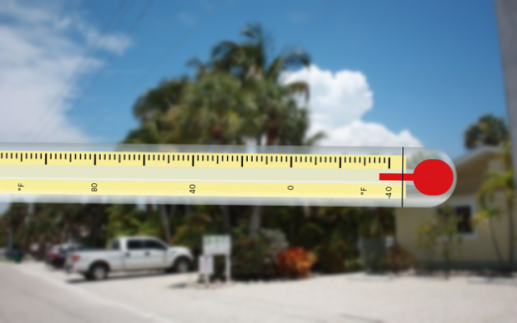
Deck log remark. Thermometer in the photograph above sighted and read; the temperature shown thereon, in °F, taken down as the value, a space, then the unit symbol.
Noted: -36 °F
